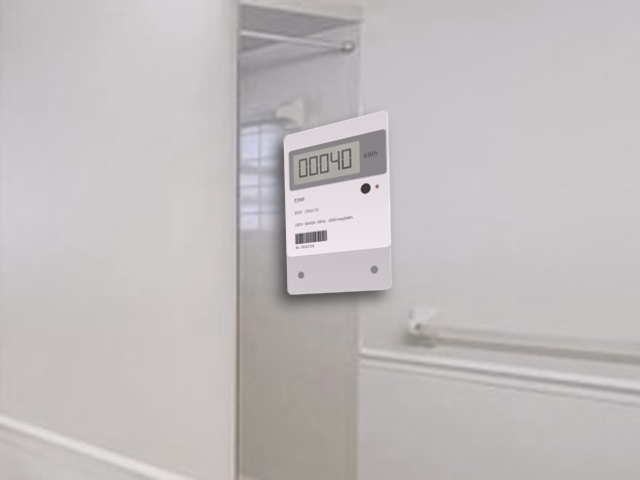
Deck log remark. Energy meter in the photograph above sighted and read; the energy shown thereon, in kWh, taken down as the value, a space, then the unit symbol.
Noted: 40 kWh
